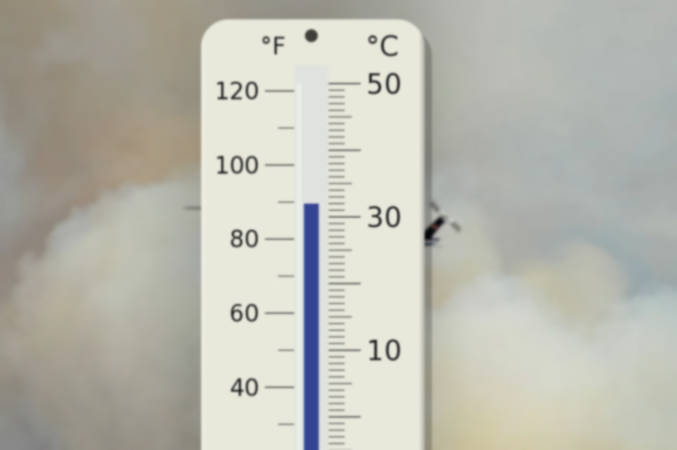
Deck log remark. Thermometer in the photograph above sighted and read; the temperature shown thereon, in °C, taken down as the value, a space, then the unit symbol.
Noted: 32 °C
